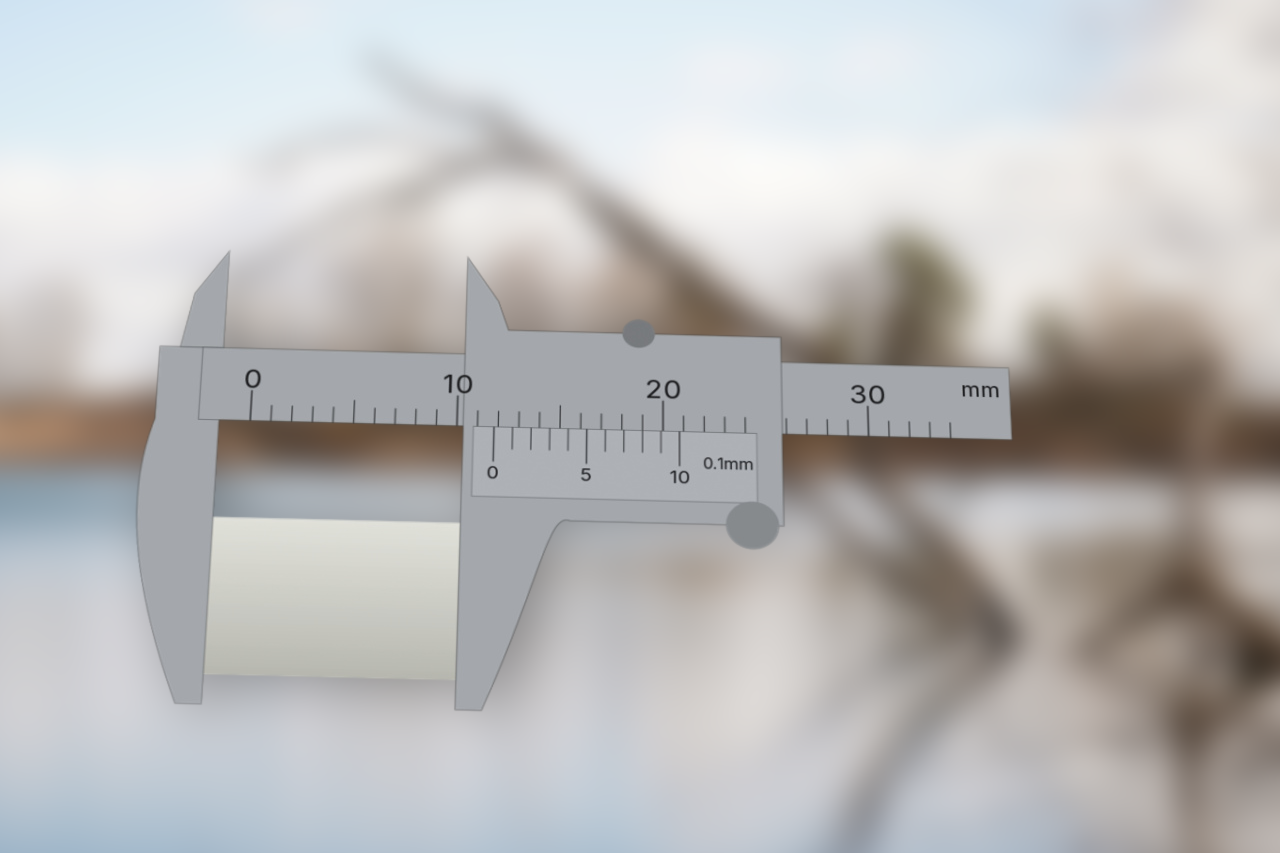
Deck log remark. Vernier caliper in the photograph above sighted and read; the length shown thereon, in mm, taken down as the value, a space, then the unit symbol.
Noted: 11.8 mm
